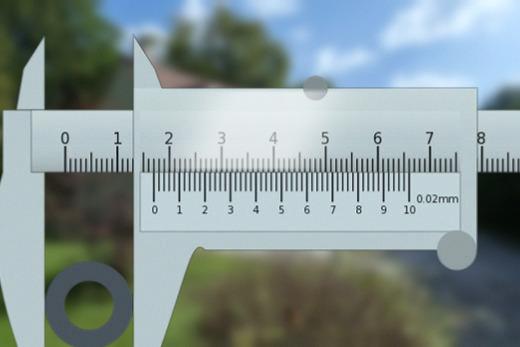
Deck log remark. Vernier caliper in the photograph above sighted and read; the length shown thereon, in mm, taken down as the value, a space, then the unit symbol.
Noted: 17.0 mm
